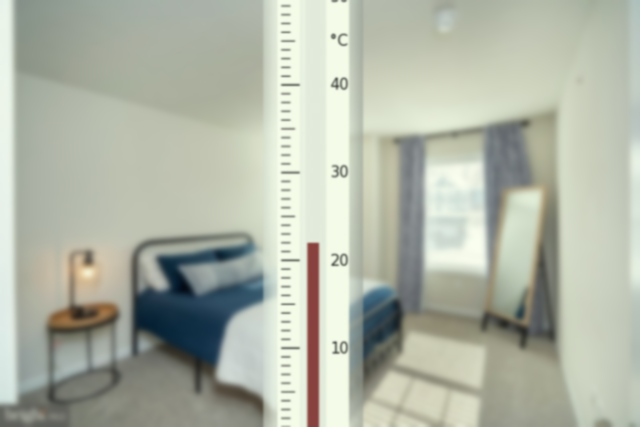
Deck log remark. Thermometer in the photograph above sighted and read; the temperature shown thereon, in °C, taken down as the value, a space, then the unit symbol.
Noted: 22 °C
